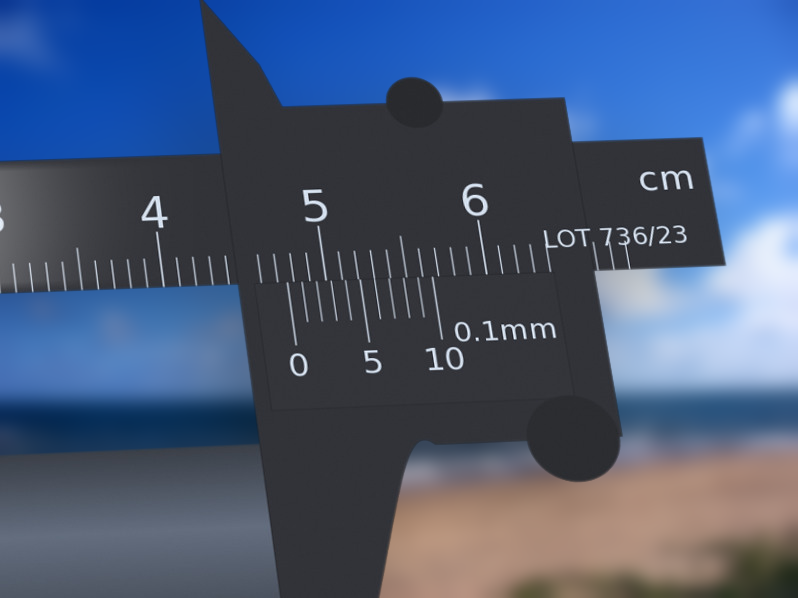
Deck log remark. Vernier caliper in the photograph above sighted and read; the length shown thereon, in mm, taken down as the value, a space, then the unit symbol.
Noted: 47.6 mm
